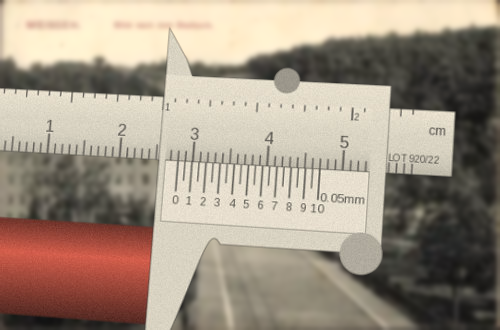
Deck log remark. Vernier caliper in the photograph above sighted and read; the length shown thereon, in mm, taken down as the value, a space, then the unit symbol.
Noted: 28.0 mm
